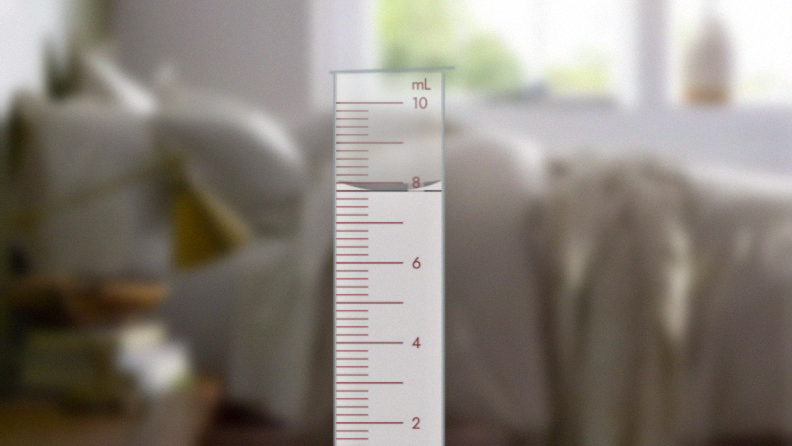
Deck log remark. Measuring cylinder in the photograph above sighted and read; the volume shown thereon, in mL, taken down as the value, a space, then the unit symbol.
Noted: 7.8 mL
